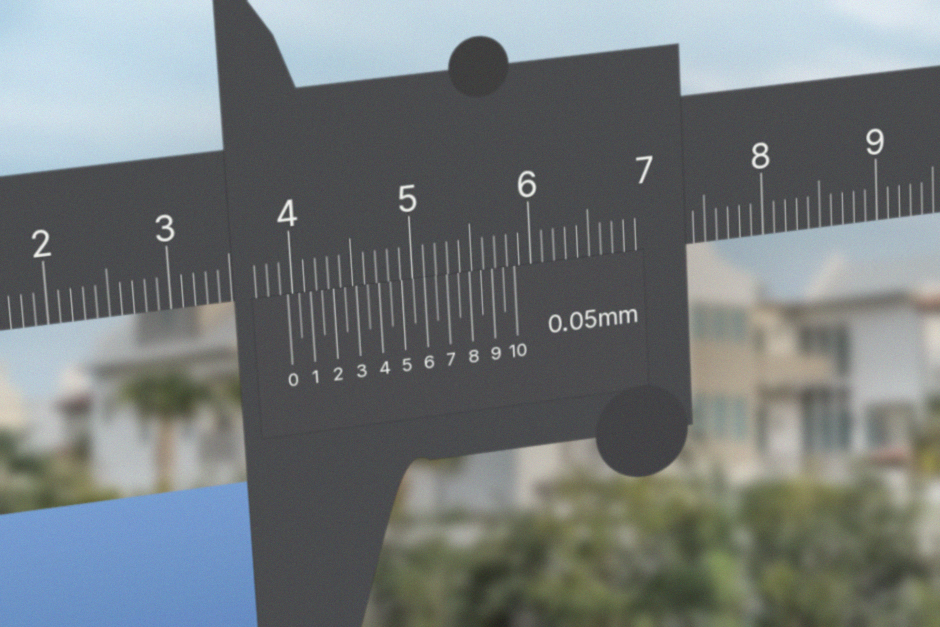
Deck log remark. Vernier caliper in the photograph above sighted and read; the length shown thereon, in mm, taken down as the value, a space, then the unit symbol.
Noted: 39.6 mm
